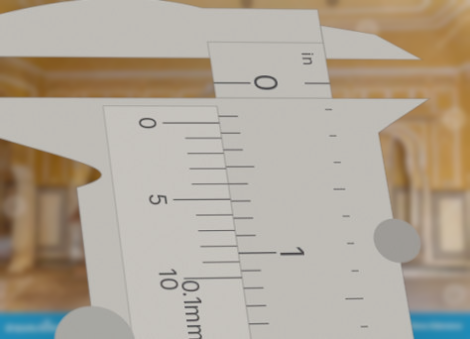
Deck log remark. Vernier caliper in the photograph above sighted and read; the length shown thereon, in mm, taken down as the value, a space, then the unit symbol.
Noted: 2.4 mm
